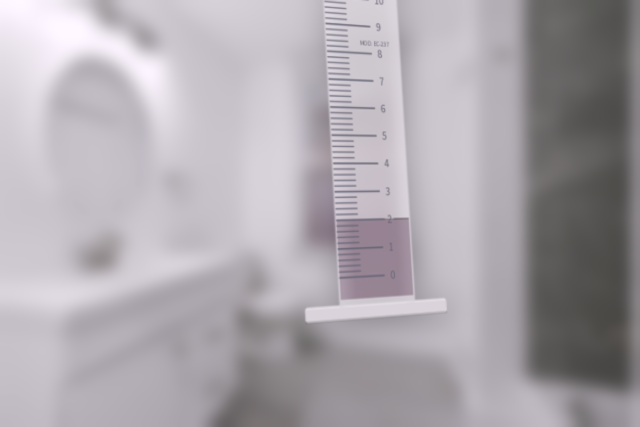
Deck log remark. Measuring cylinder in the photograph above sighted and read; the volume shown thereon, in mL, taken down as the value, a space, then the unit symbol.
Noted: 2 mL
